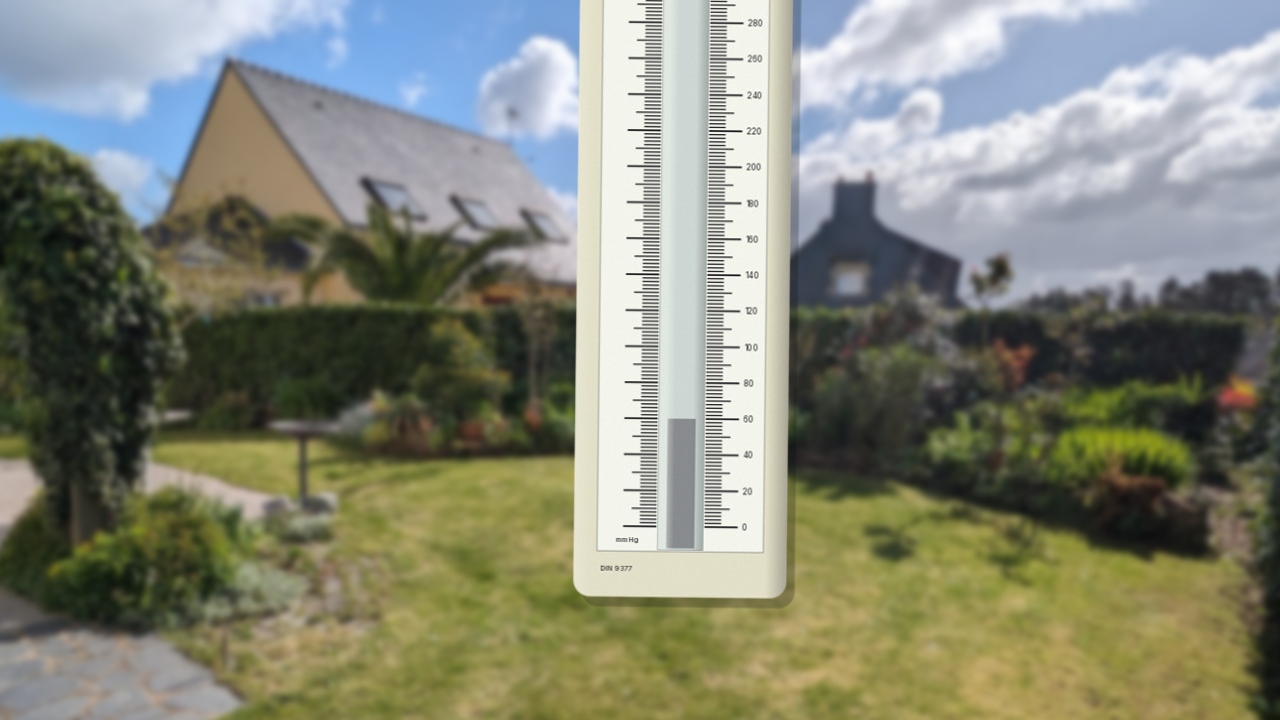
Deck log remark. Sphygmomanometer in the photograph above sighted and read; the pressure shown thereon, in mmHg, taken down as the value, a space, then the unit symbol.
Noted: 60 mmHg
